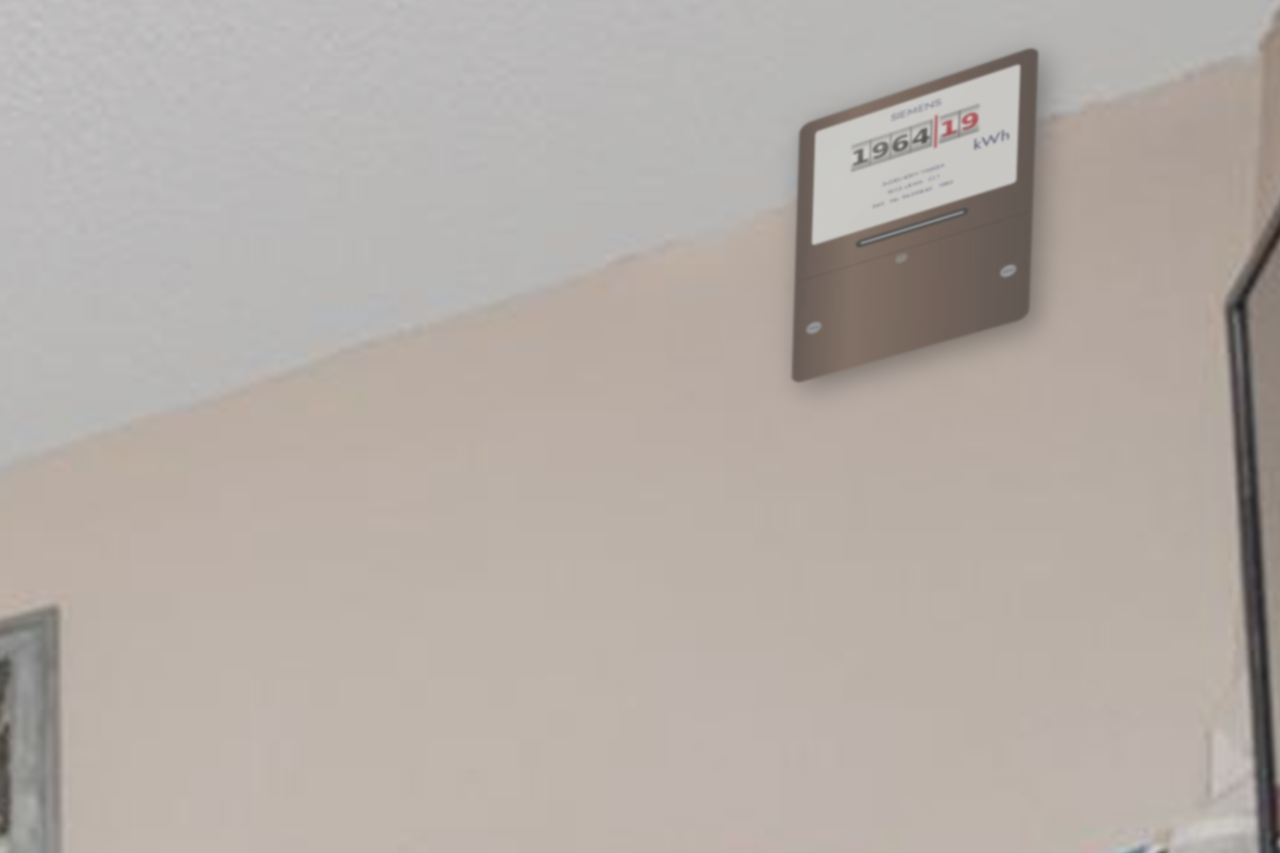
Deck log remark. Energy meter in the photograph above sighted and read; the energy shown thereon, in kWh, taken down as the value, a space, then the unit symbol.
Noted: 1964.19 kWh
